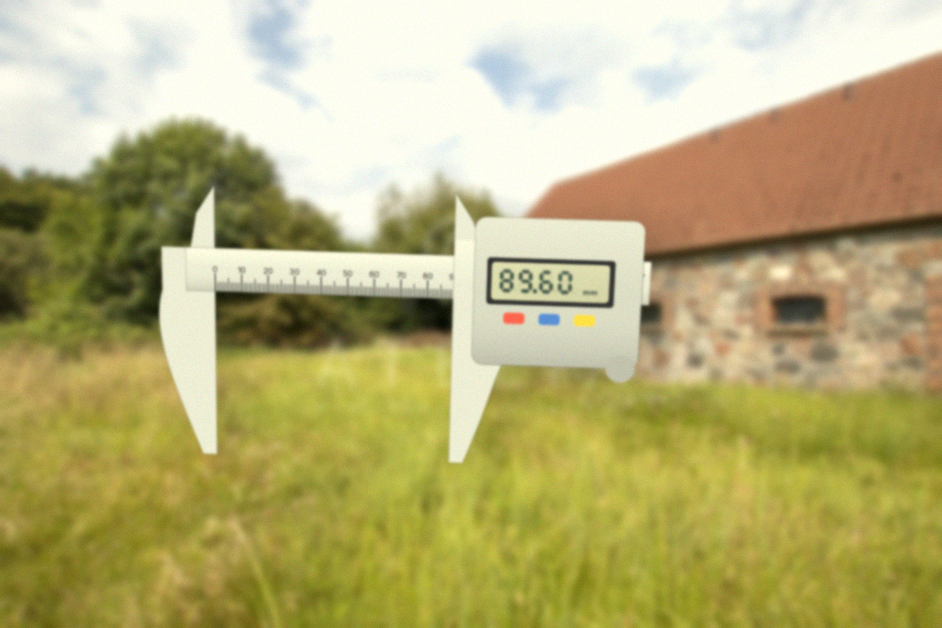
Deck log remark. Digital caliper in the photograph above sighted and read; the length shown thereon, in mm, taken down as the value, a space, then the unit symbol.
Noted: 89.60 mm
